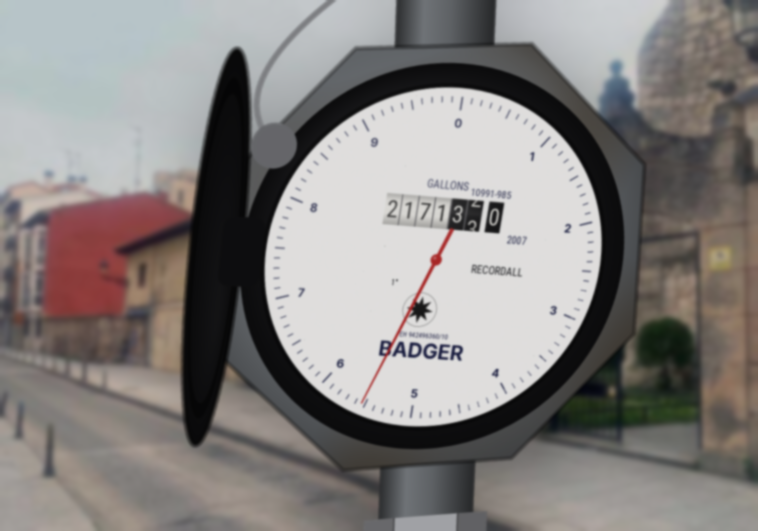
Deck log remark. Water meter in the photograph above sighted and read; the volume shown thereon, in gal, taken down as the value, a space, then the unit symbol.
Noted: 2171325.5 gal
